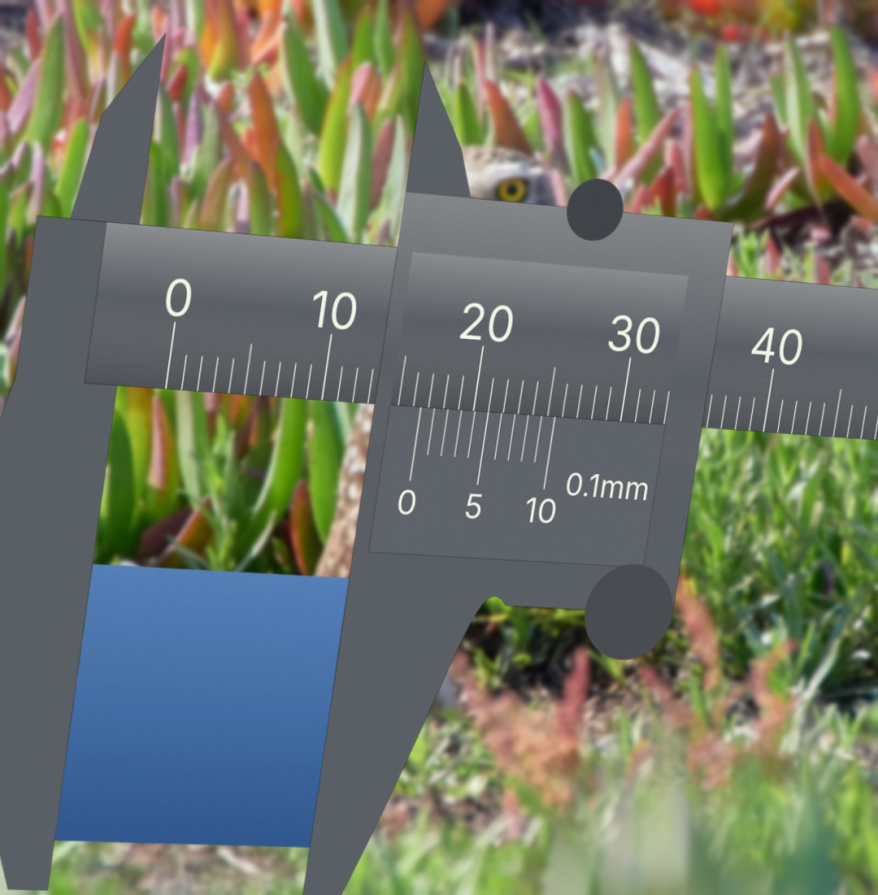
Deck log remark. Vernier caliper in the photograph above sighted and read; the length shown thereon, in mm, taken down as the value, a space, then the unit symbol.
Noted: 16.5 mm
